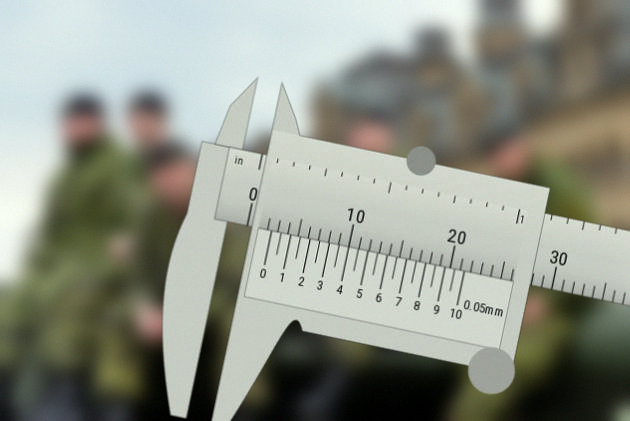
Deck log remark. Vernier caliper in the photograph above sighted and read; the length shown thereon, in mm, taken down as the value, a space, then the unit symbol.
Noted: 2.4 mm
